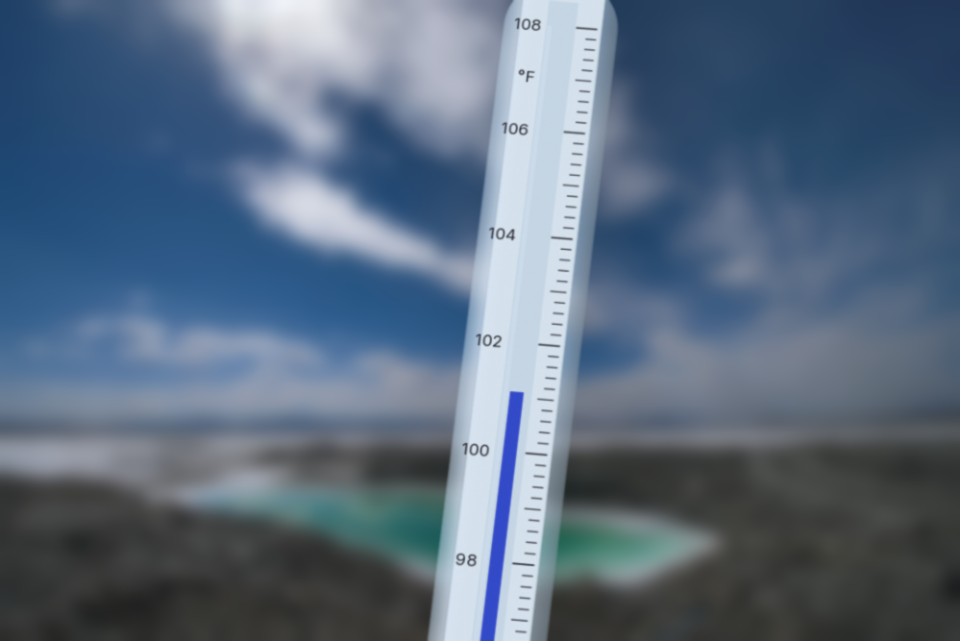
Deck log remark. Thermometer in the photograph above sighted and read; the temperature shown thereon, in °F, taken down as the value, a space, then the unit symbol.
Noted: 101.1 °F
